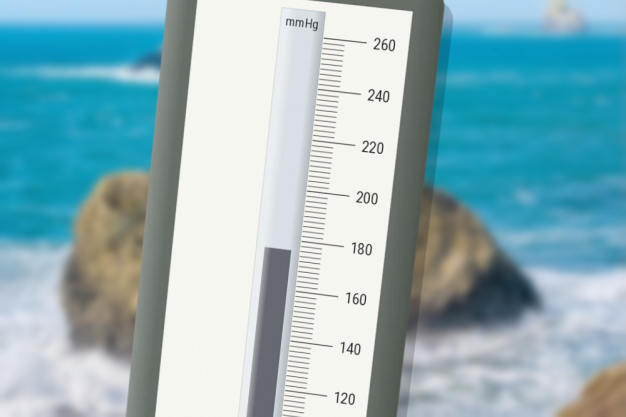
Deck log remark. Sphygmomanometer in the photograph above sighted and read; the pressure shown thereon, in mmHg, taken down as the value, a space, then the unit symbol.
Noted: 176 mmHg
